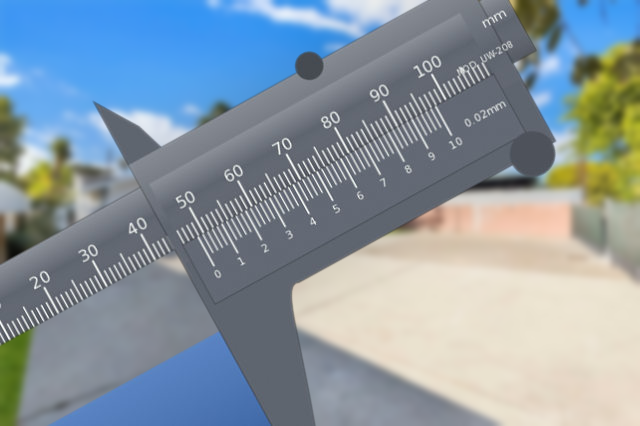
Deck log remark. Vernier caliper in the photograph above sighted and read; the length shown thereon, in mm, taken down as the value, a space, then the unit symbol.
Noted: 48.8 mm
